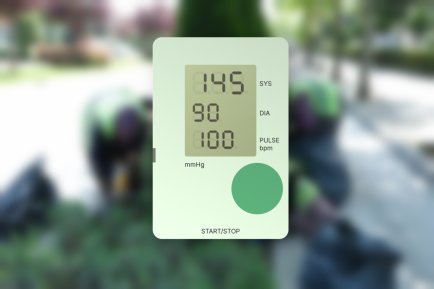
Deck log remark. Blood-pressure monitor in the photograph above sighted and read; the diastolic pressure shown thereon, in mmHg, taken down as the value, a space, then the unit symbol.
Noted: 90 mmHg
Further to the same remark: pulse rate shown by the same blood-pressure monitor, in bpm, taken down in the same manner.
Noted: 100 bpm
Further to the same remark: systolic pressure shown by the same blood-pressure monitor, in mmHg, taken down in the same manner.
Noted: 145 mmHg
